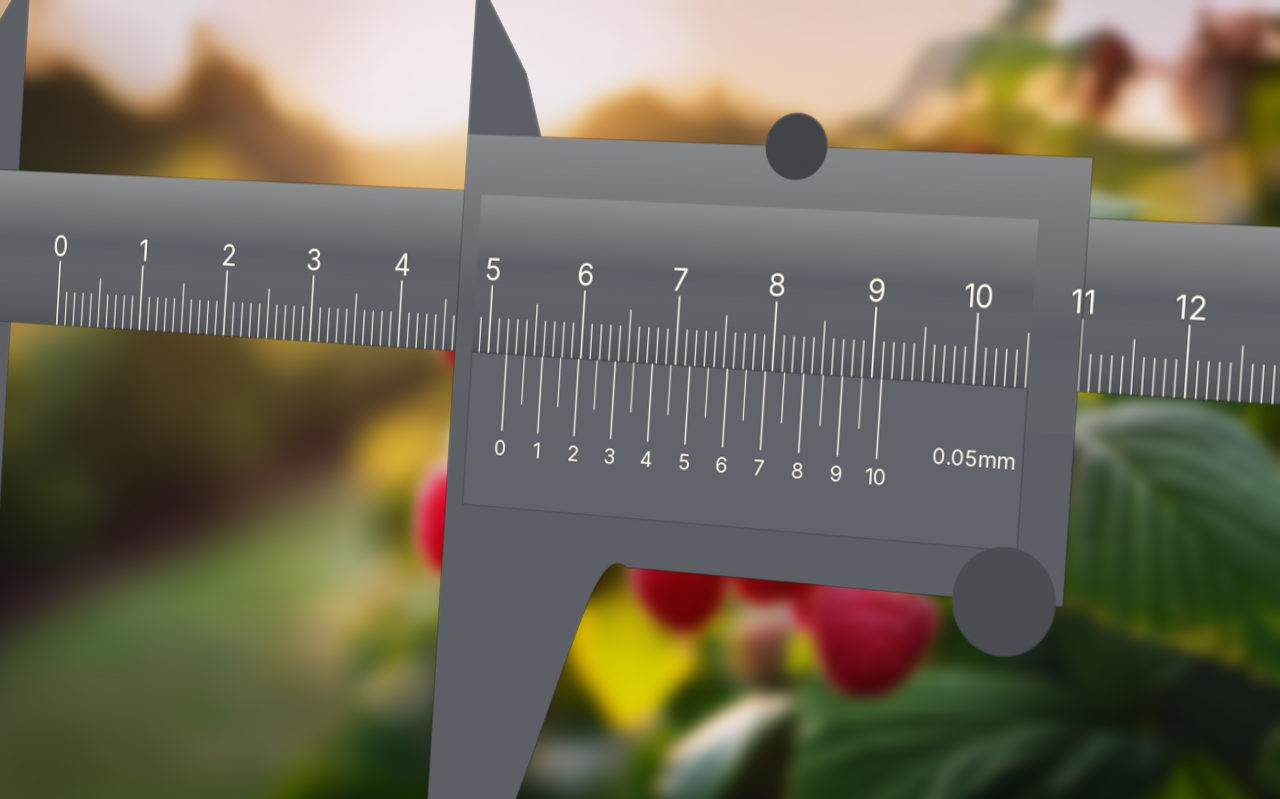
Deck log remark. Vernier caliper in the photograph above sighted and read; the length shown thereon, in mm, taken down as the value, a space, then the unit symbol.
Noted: 52.0 mm
